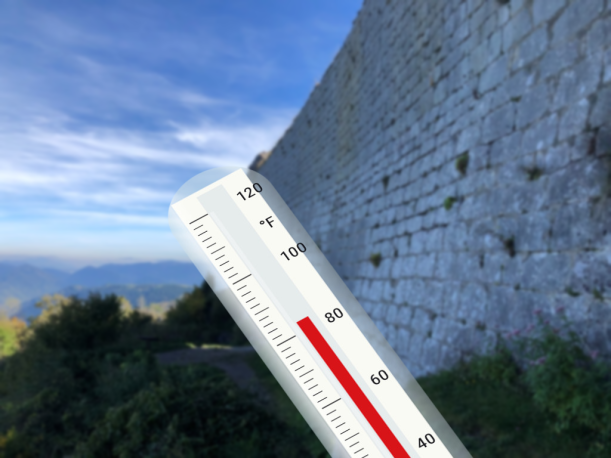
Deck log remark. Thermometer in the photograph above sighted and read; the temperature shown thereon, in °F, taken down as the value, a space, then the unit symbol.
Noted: 83 °F
